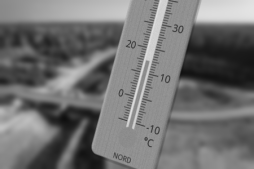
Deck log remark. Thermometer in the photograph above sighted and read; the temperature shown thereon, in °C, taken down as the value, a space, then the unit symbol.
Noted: 15 °C
